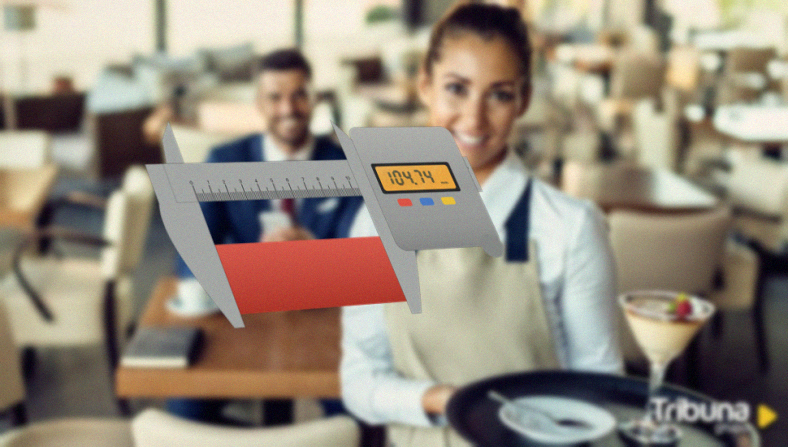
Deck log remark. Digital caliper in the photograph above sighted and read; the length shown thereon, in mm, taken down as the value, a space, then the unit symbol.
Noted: 104.74 mm
